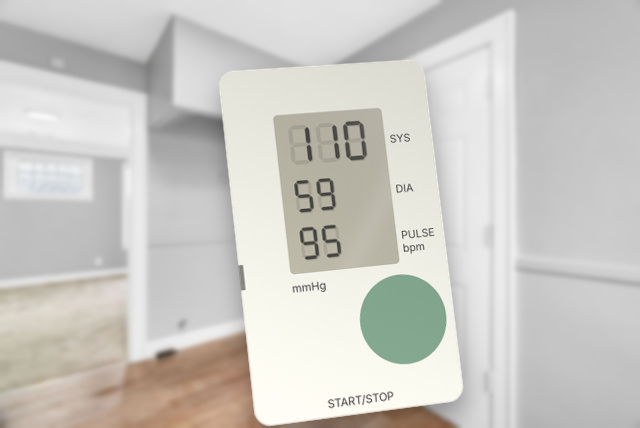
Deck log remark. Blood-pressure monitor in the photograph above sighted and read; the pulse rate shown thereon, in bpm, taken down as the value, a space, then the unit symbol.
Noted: 95 bpm
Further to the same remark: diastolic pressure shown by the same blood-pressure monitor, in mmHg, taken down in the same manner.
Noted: 59 mmHg
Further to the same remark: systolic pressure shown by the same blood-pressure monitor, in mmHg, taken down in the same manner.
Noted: 110 mmHg
